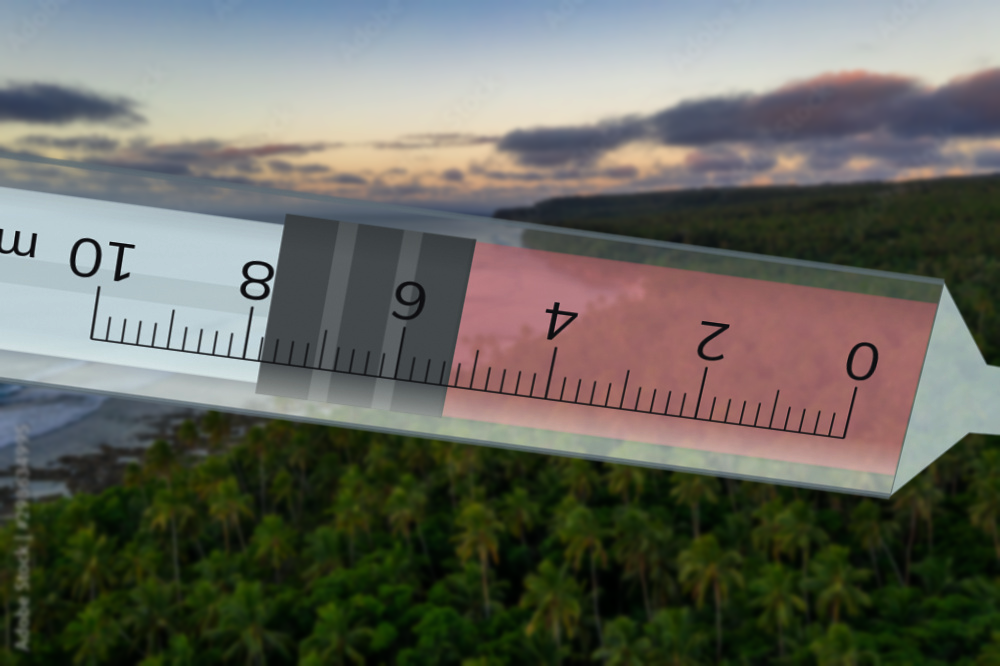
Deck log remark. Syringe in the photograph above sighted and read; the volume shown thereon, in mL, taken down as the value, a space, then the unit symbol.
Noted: 5.3 mL
